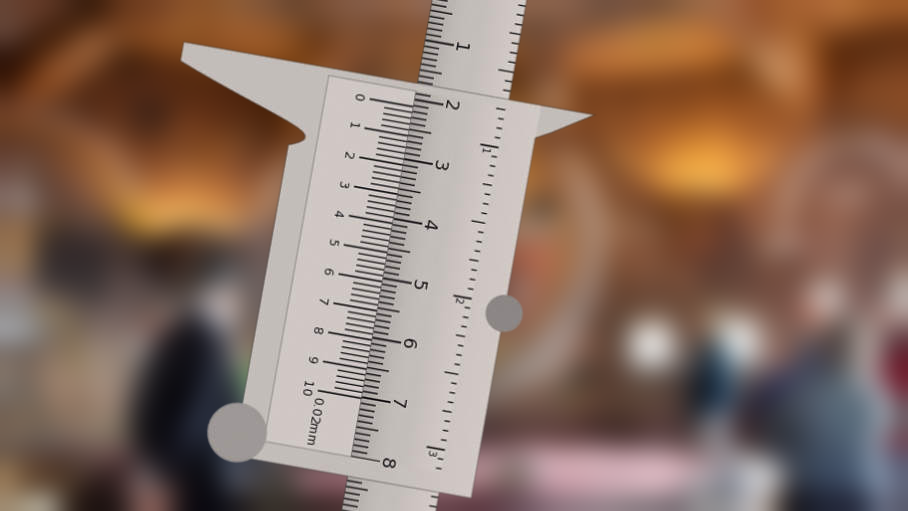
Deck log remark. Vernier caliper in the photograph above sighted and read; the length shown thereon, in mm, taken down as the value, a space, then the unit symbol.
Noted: 21.2 mm
